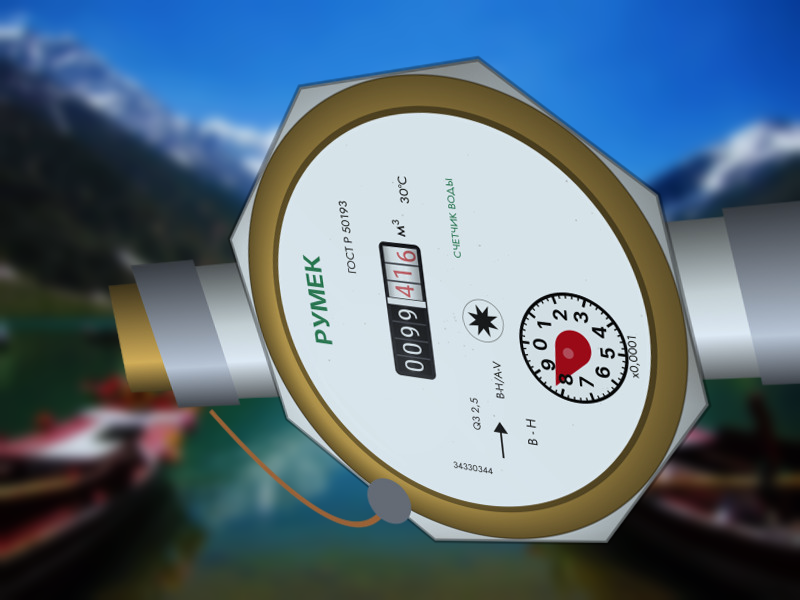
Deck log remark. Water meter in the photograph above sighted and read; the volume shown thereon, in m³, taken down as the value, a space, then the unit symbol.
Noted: 99.4158 m³
